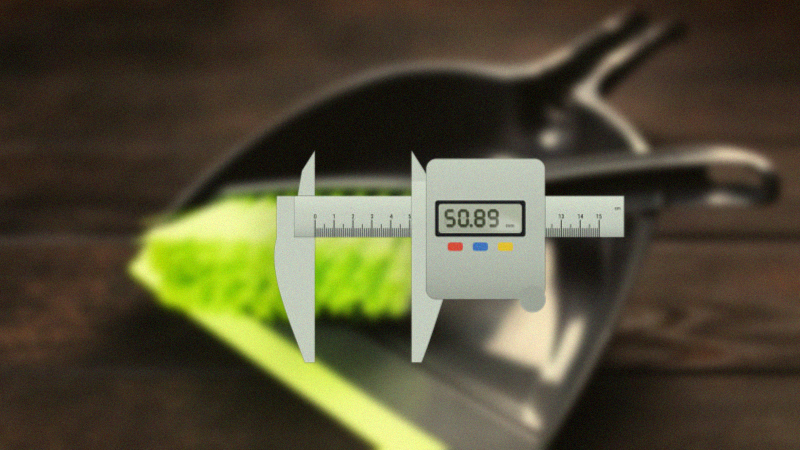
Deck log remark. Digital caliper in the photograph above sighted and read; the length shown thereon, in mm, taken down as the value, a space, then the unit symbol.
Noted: 50.89 mm
